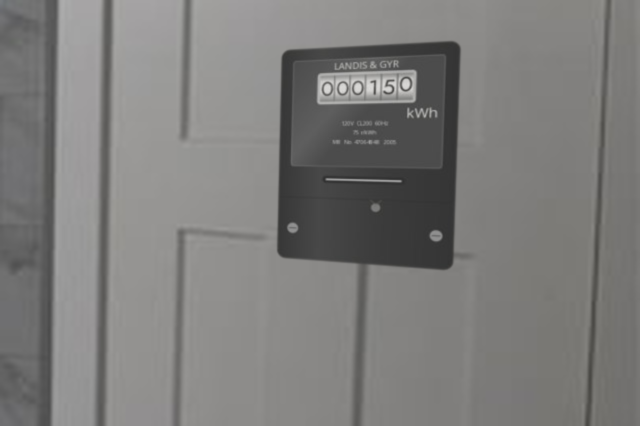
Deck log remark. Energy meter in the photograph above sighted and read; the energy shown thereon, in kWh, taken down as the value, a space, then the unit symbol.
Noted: 150 kWh
